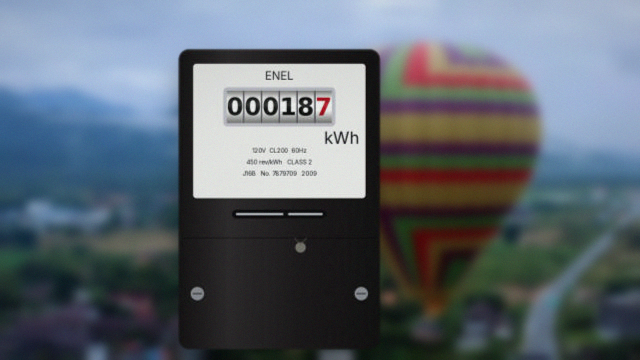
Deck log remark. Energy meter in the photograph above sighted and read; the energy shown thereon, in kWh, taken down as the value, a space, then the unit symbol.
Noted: 18.7 kWh
